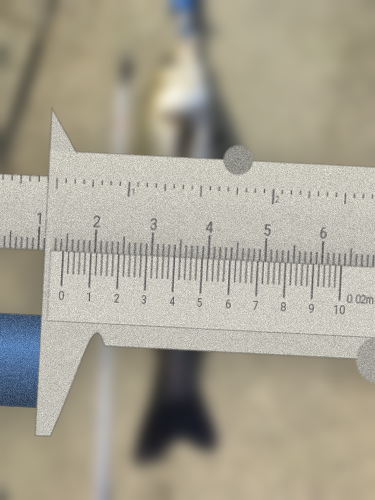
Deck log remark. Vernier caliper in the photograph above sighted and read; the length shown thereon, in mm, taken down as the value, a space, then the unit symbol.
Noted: 14.4 mm
